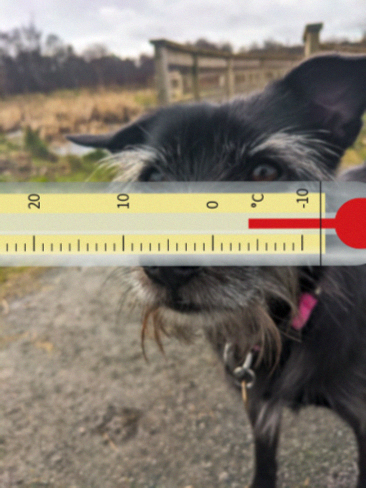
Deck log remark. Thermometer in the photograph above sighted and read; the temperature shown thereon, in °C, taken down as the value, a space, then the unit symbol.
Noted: -4 °C
